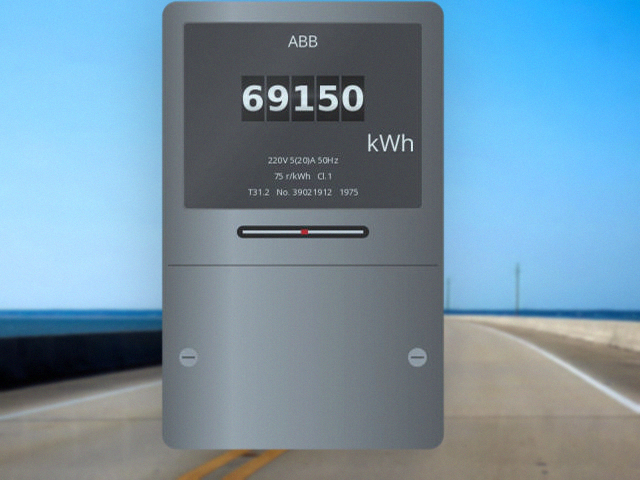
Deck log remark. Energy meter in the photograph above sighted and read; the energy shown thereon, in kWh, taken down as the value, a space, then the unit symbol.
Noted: 69150 kWh
